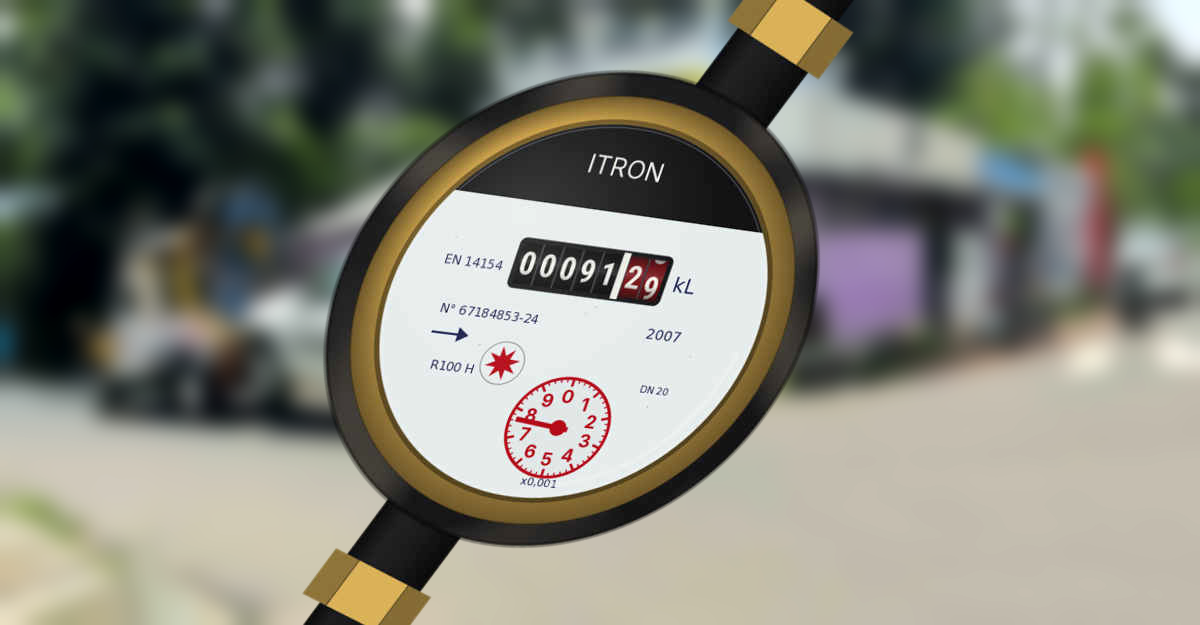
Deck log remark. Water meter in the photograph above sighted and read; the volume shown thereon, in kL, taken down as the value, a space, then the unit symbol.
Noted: 91.287 kL
